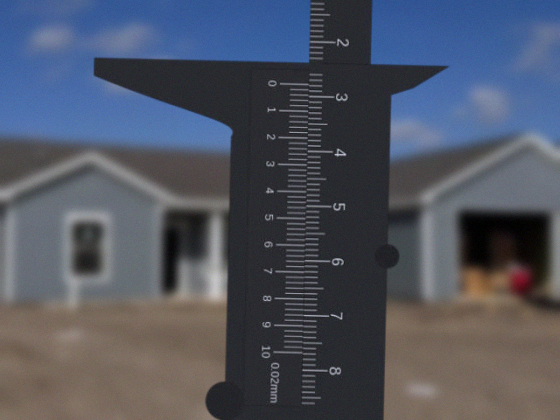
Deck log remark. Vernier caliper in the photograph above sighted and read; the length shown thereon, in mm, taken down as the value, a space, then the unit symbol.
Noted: 27.8 mm
